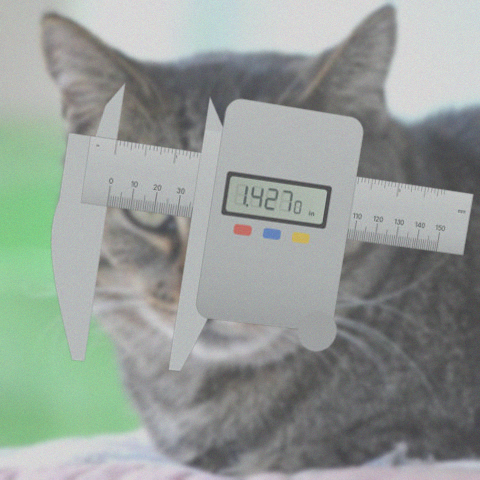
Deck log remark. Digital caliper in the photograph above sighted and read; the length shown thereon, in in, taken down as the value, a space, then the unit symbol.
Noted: 1.4270 in
